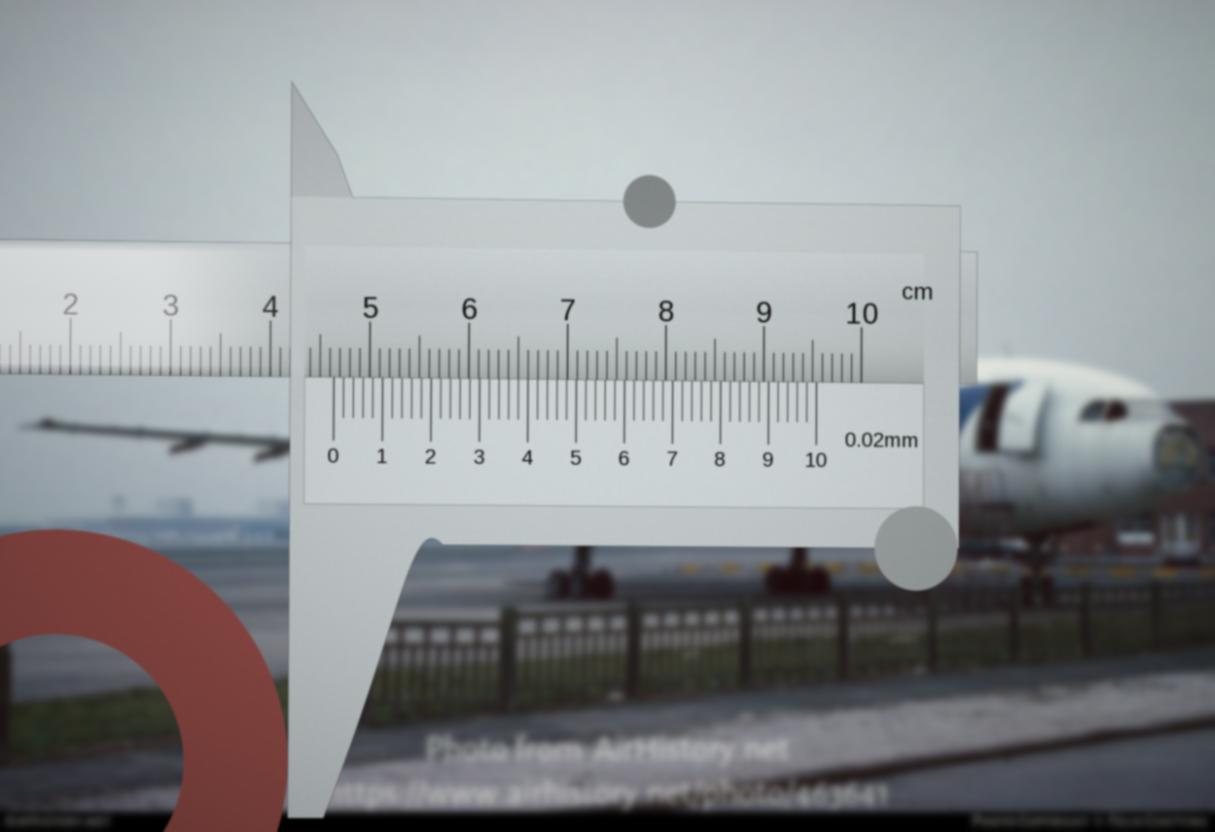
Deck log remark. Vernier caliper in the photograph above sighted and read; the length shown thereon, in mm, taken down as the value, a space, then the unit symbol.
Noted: 46.4 mm
